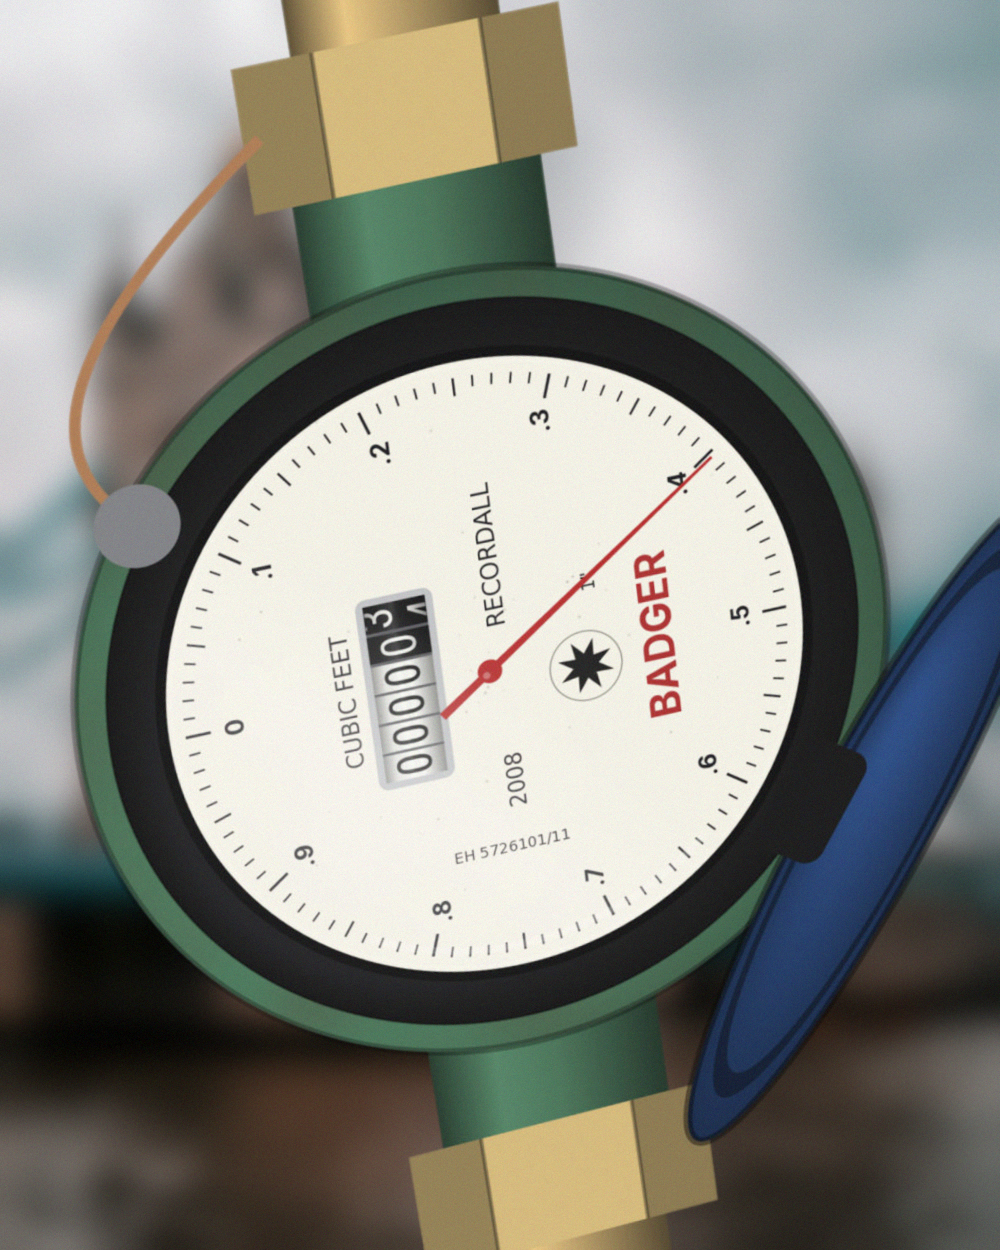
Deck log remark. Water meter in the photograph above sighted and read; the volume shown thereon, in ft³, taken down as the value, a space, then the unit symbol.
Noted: 3.40 ft³
